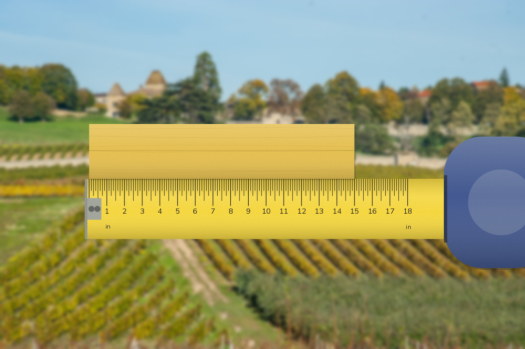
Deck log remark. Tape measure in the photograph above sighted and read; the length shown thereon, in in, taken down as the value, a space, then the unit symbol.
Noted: 15 in
